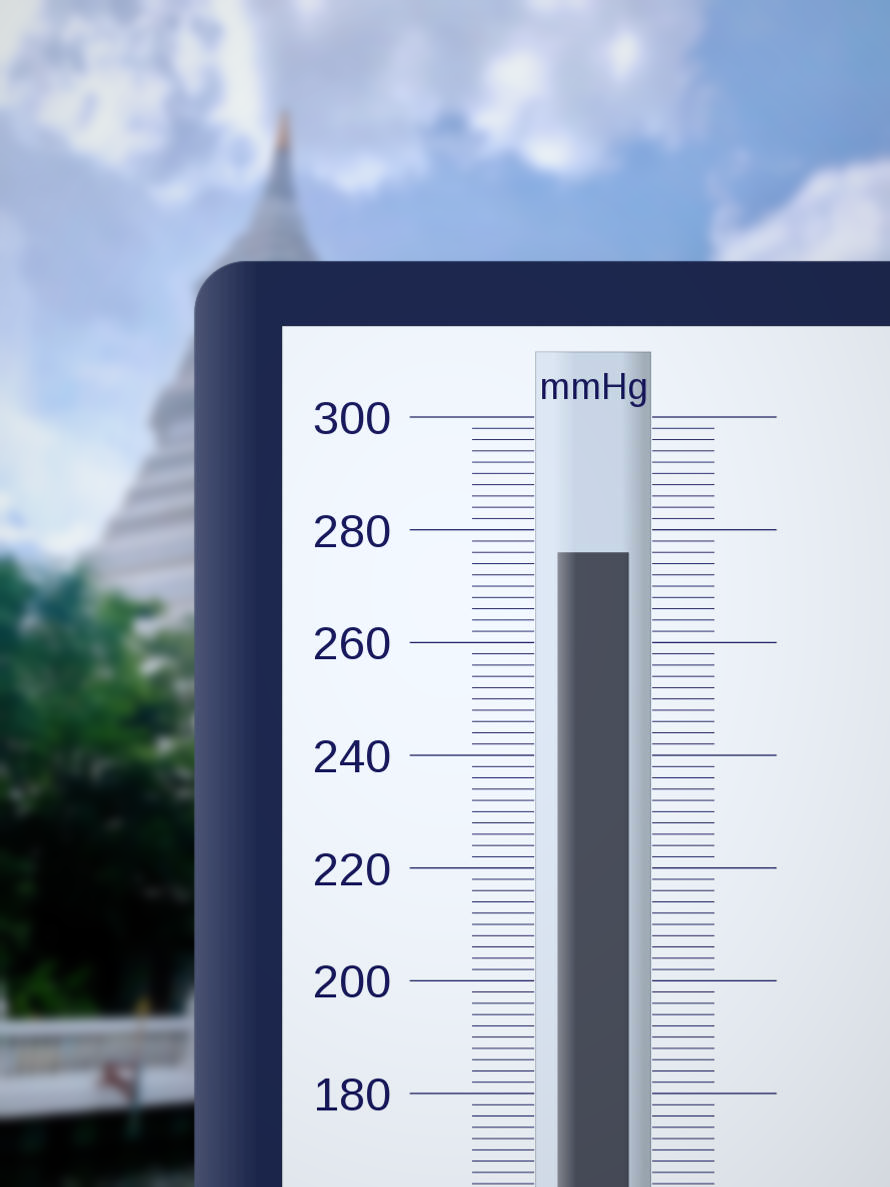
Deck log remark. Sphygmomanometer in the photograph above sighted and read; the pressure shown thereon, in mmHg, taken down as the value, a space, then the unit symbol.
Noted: 276 mmHg
